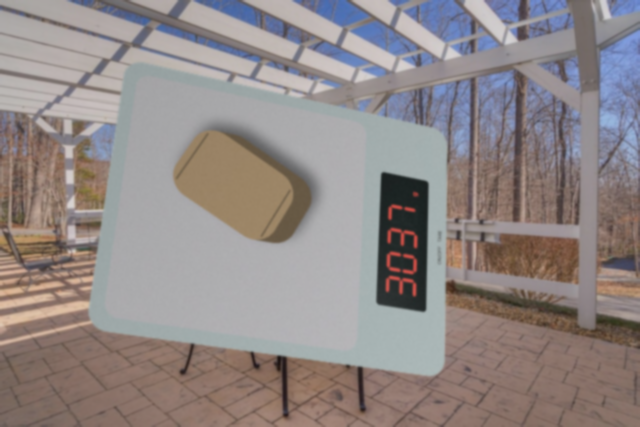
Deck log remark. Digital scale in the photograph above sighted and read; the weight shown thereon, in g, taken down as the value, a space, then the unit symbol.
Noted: 3037 g
